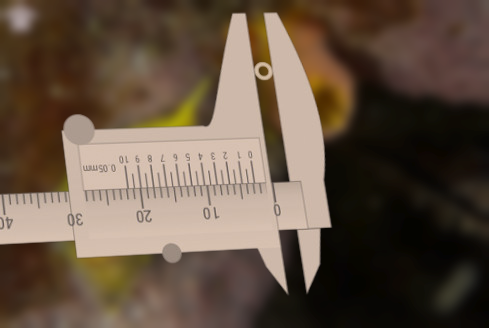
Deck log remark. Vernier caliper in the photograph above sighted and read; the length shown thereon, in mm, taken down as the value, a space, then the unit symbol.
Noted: 2.8 mm
